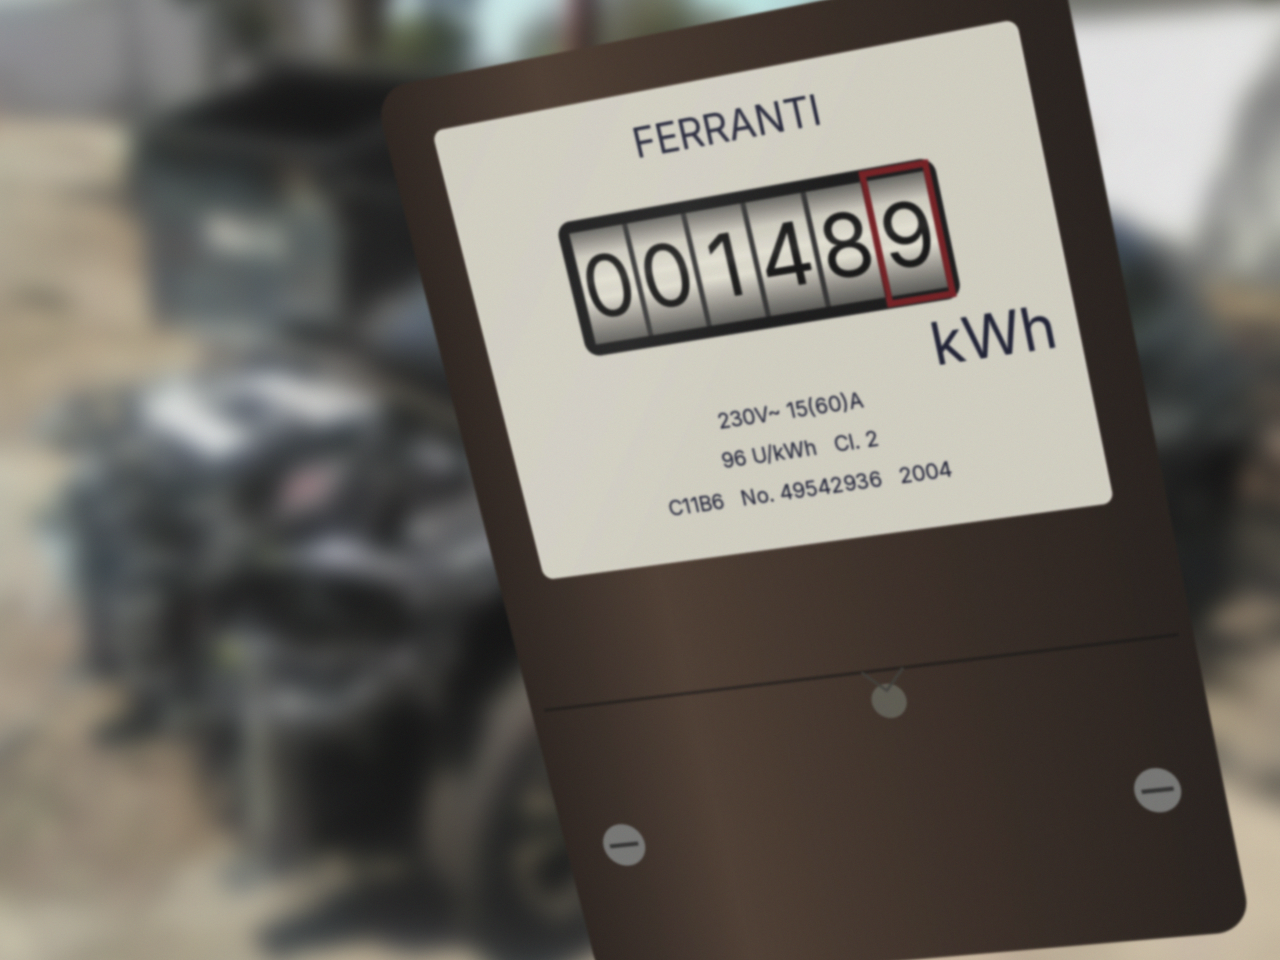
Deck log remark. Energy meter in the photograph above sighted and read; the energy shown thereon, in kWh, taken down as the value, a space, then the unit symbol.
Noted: 148.9 kWh
